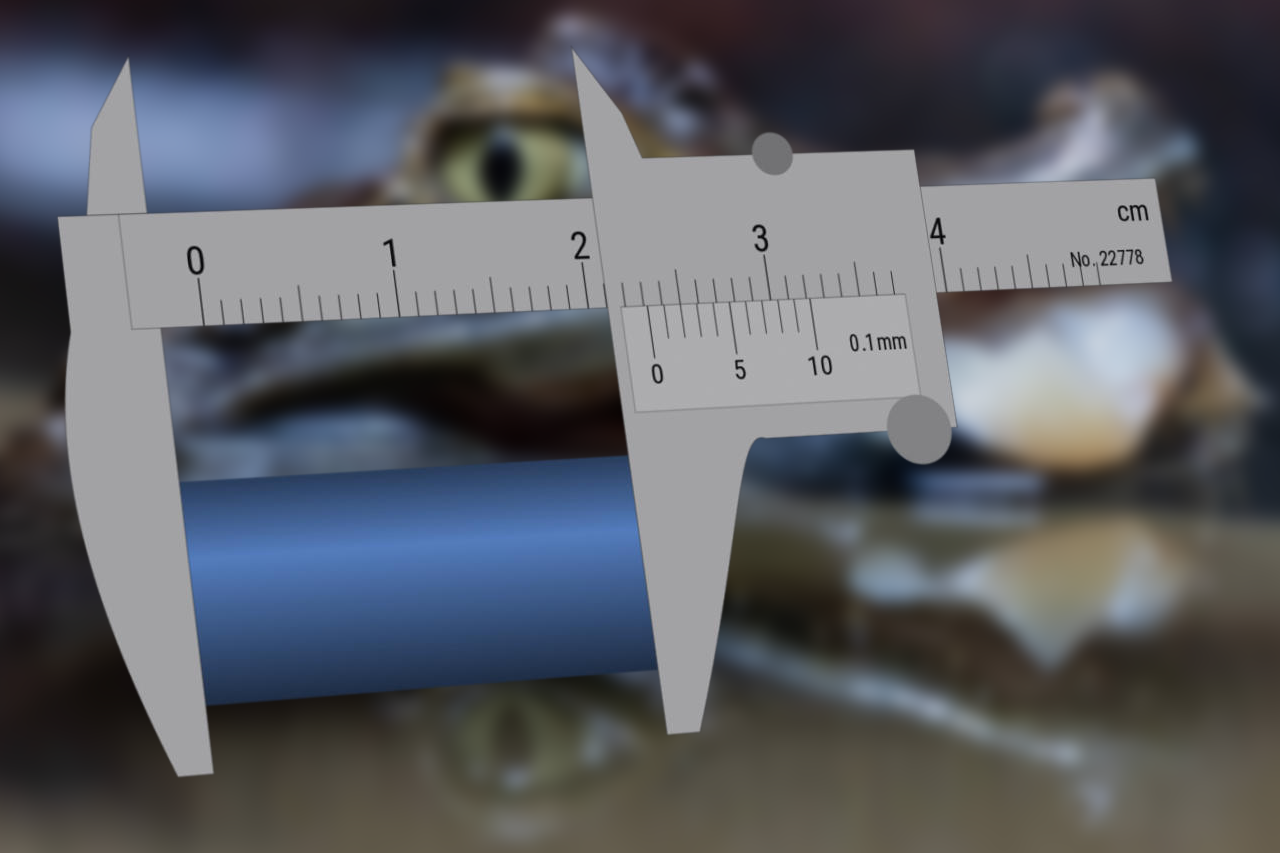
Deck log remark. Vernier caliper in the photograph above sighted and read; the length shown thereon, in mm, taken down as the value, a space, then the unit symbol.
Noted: 23.2 mm
